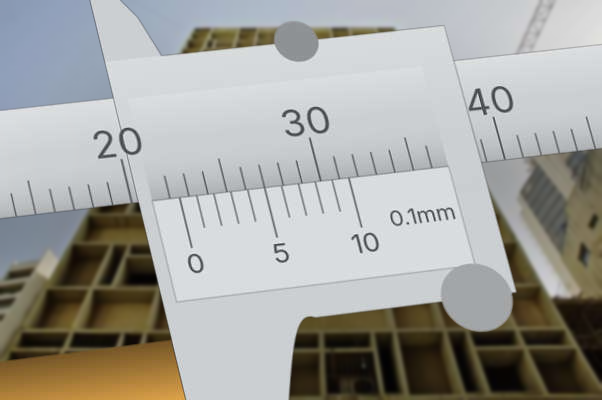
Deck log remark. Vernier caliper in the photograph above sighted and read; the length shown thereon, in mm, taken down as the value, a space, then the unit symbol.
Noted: 22.5 mm
